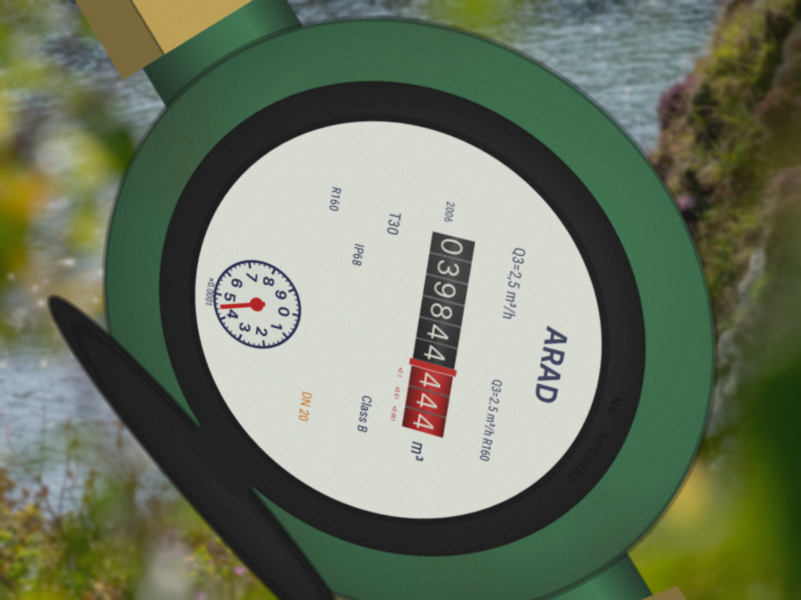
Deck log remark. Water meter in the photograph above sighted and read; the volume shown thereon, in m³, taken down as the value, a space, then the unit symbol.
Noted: 39844.4444 m³
